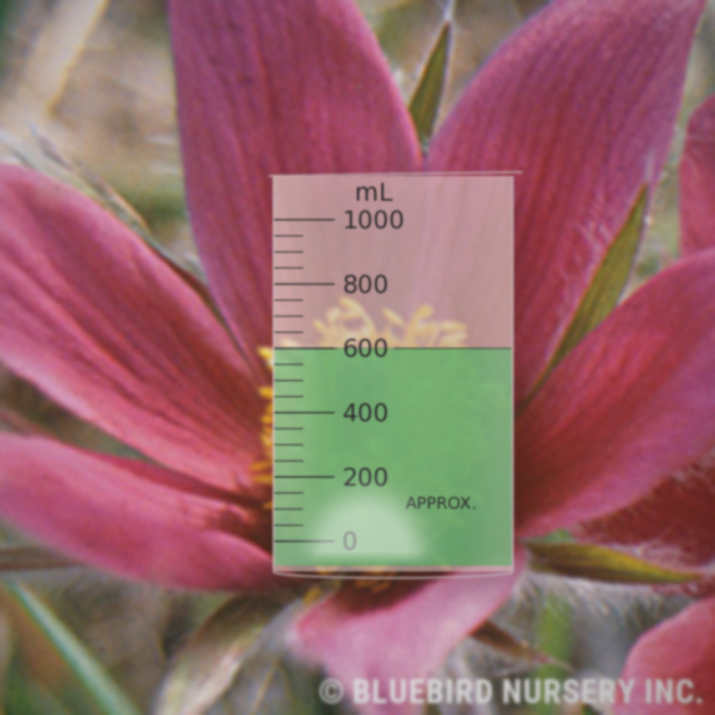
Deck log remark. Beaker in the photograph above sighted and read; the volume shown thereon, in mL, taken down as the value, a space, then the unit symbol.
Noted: 600 mL
